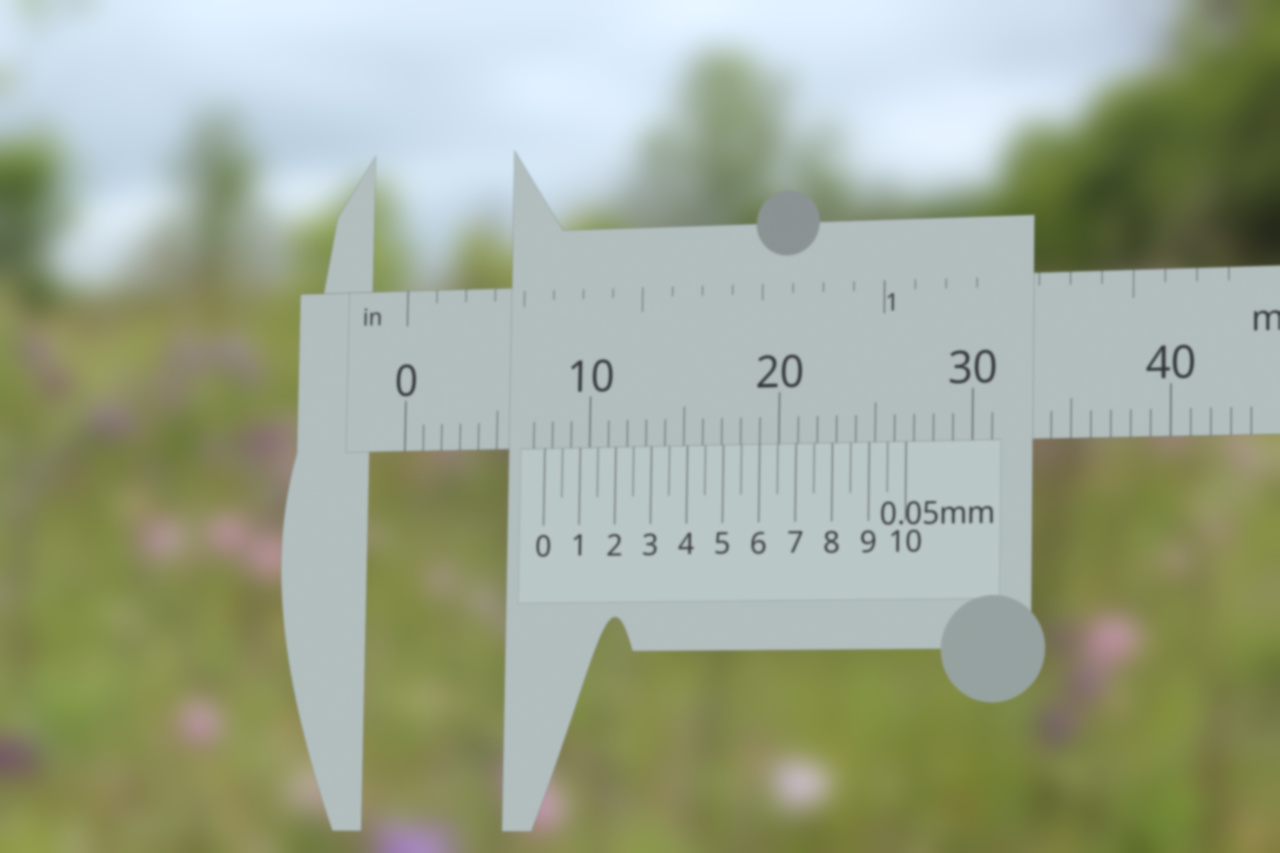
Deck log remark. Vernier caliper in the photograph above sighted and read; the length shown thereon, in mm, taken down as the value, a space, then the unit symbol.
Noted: 7.6 mm
